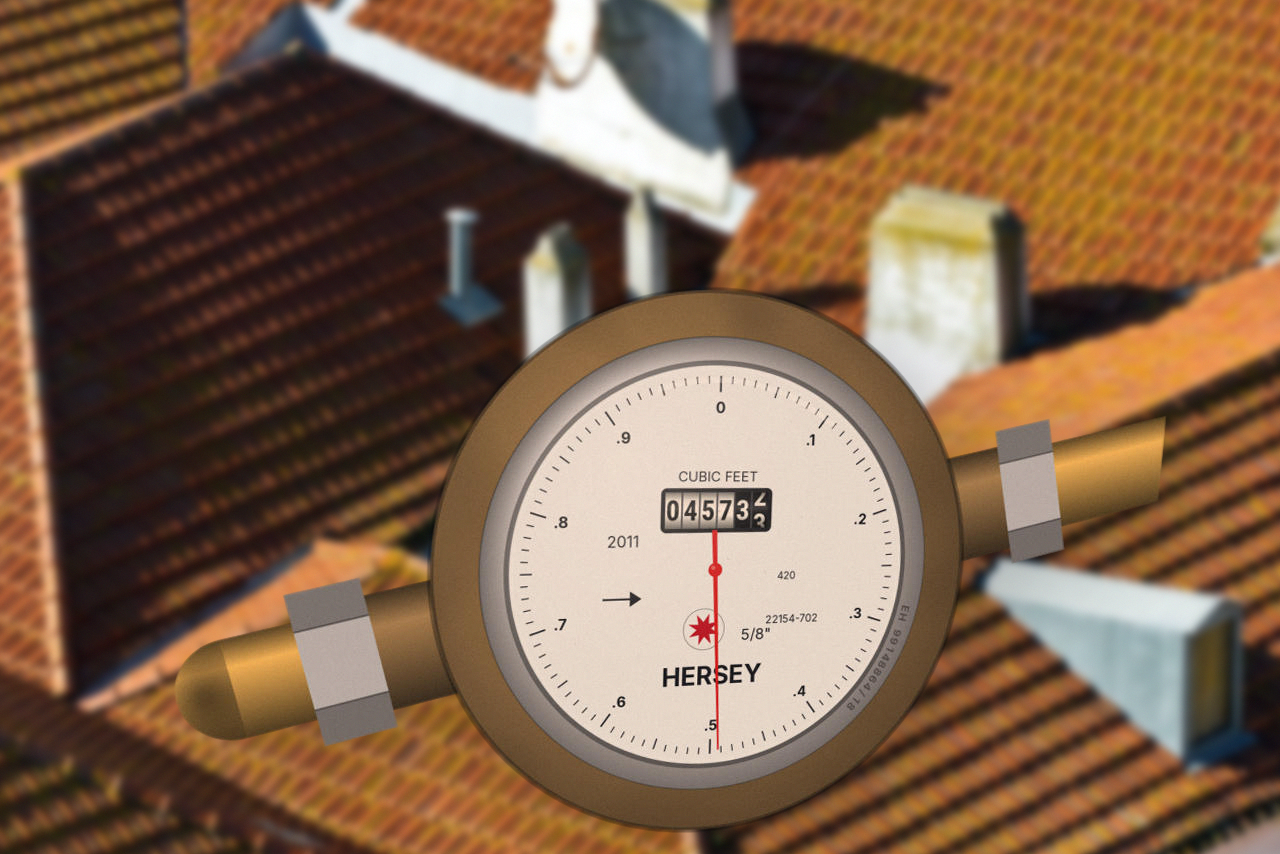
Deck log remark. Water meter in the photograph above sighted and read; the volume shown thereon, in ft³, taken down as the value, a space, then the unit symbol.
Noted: 45732.49 ft³
